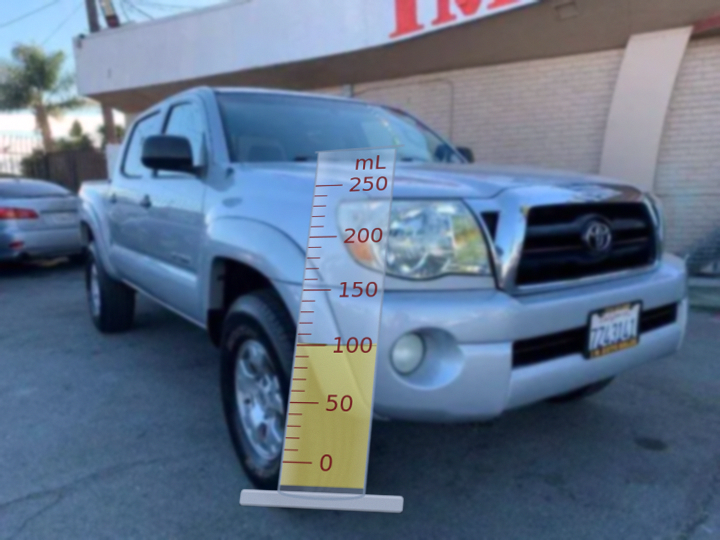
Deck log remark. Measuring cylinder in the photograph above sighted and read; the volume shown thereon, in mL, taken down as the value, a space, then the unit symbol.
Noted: 100 mL
